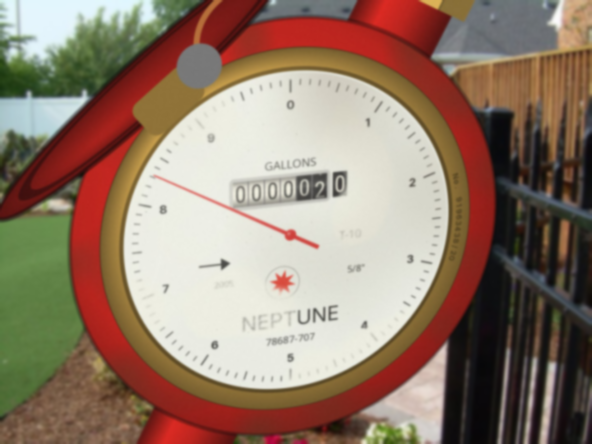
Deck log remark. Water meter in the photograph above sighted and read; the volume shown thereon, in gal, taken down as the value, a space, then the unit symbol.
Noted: 18.3 gal
